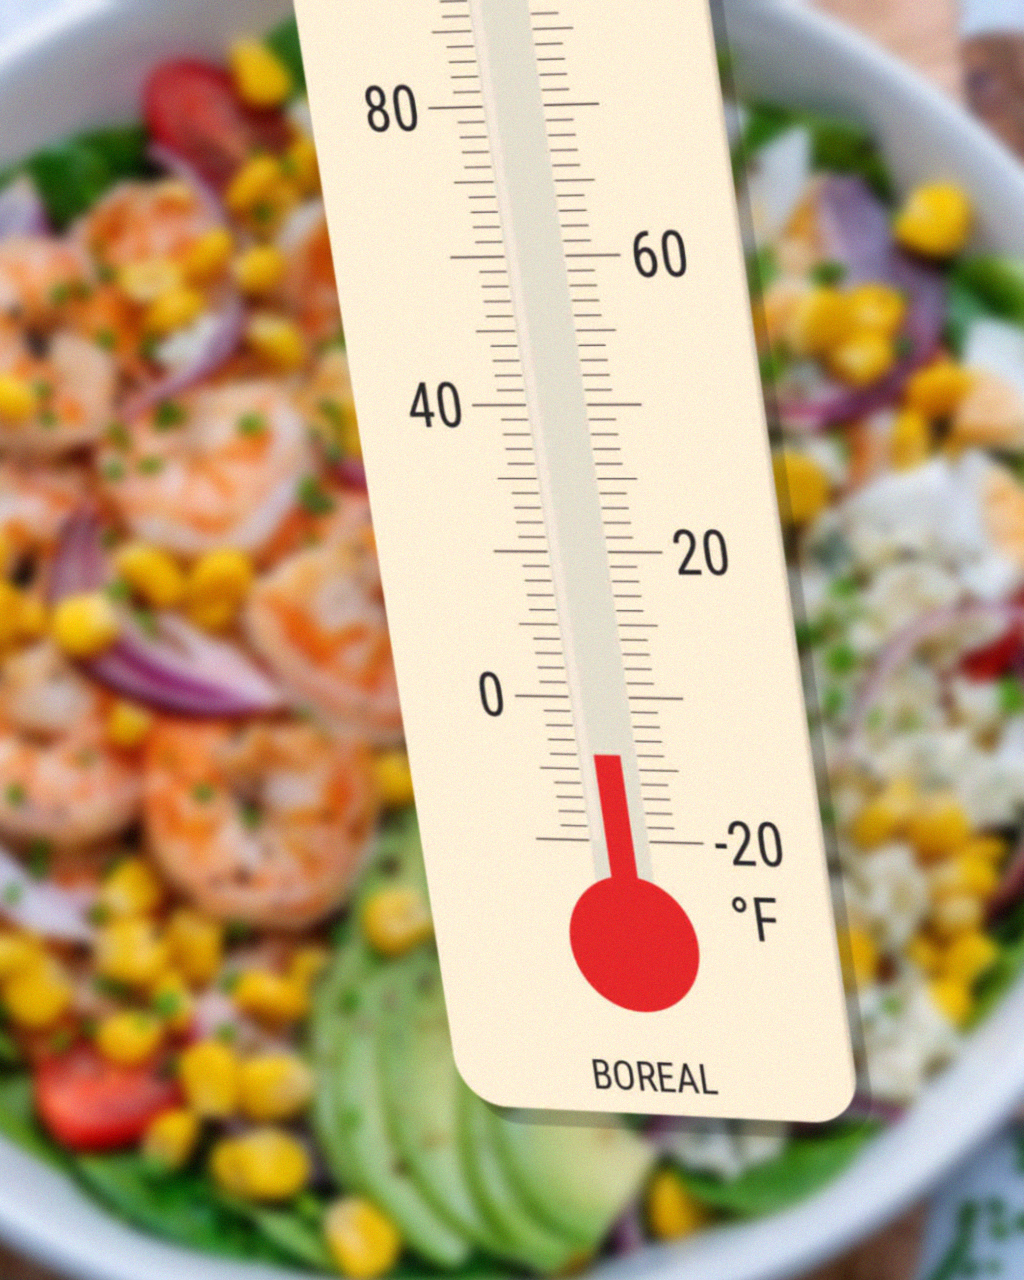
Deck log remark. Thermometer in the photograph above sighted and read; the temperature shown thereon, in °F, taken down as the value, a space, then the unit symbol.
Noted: -8 °F
